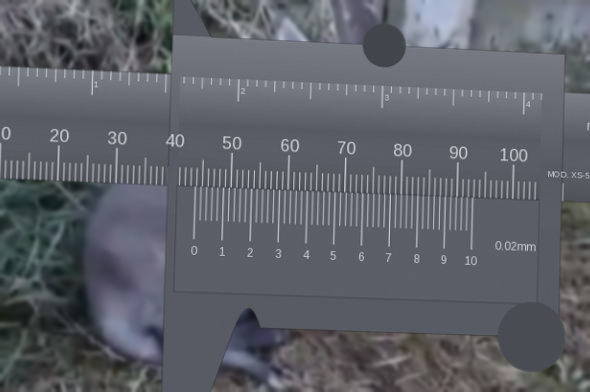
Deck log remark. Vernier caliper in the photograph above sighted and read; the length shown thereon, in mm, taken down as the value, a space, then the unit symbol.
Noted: 43.8 mm
